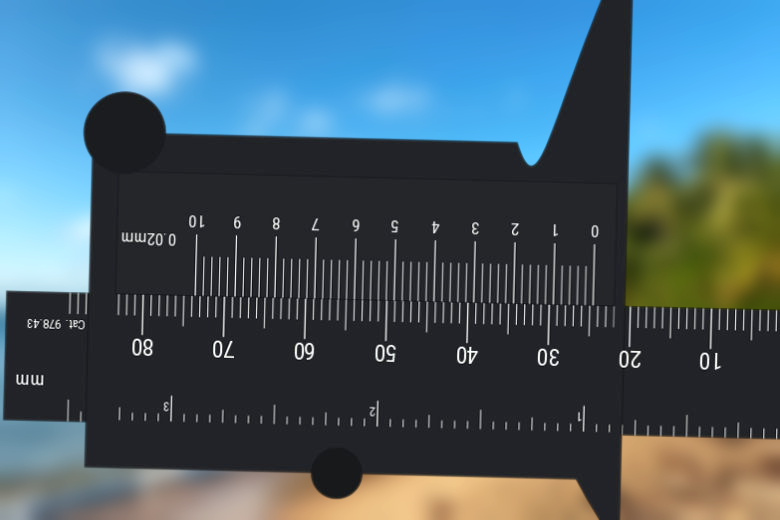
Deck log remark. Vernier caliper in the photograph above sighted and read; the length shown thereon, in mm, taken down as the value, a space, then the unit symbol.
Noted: 24.6 mm
